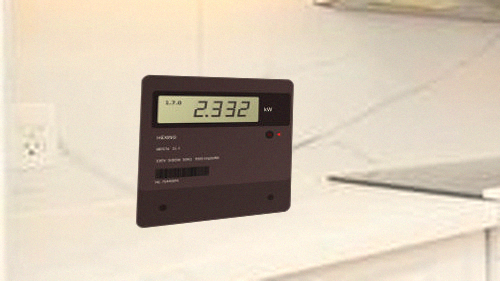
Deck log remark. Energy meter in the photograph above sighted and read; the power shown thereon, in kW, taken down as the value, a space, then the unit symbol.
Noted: 2.332 kW
